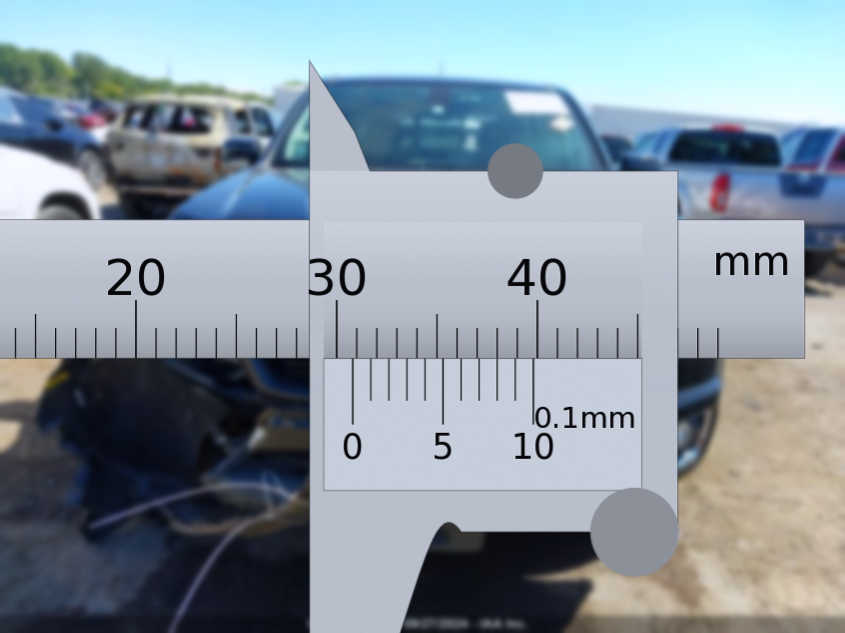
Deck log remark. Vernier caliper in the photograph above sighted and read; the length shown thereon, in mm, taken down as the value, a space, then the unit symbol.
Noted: 30.8 mm
